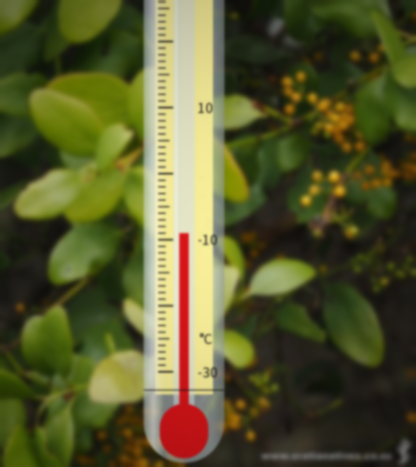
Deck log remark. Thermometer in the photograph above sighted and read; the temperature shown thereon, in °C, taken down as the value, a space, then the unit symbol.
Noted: -9 °C
